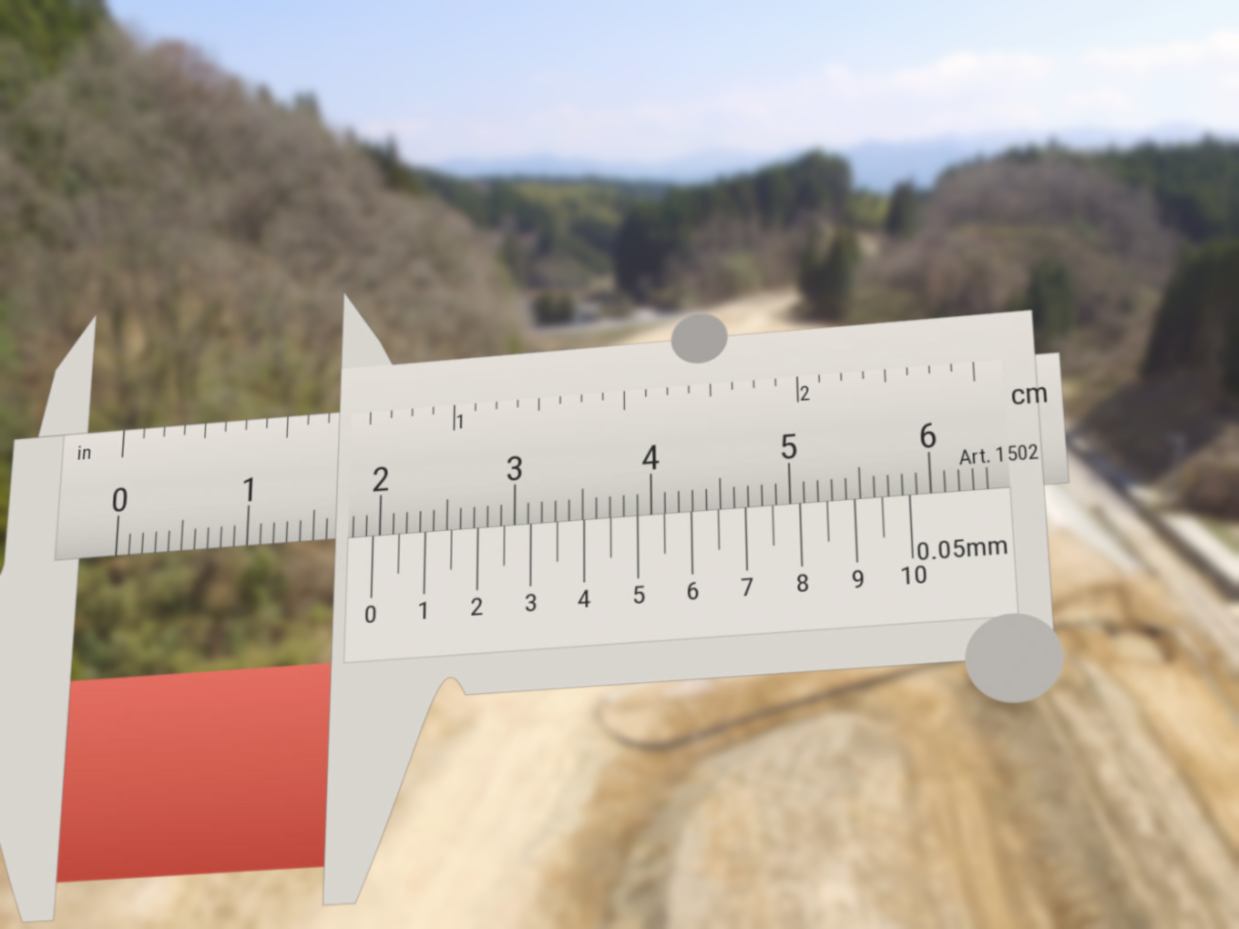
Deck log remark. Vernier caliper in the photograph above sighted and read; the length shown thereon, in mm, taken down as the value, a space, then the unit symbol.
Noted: 19.5 mm
